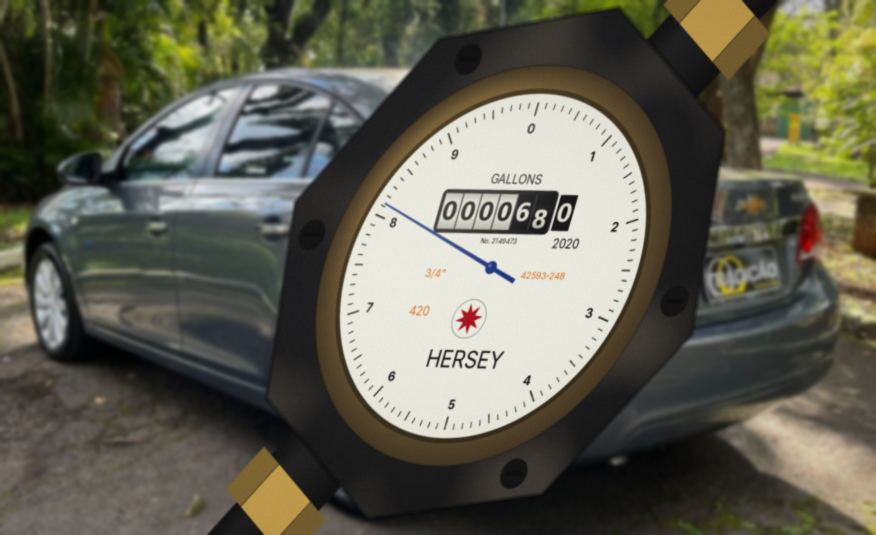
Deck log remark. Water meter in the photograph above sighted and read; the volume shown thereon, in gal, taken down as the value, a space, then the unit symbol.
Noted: 678.1 gal
